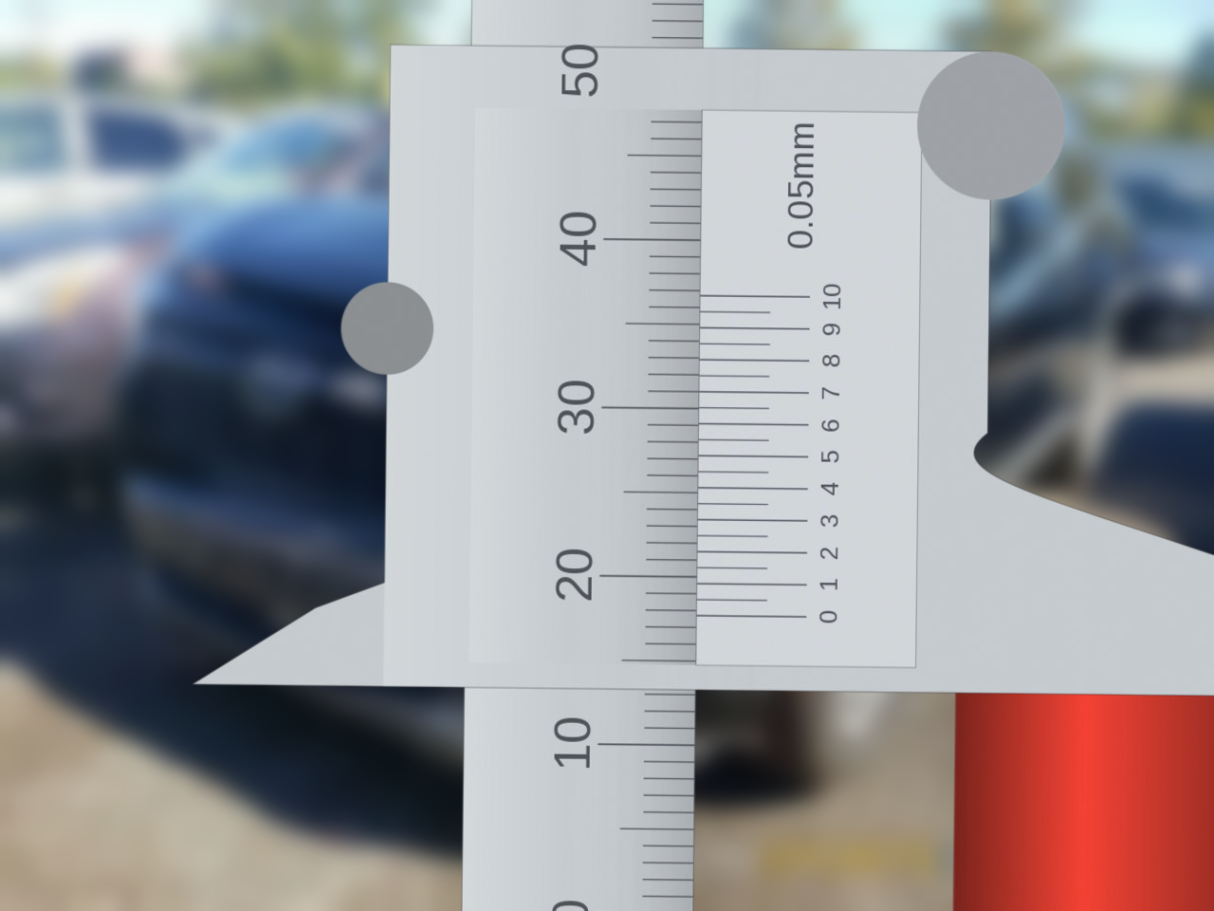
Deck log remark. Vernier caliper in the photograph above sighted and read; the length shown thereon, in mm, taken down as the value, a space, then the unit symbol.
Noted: 17.7 mm
